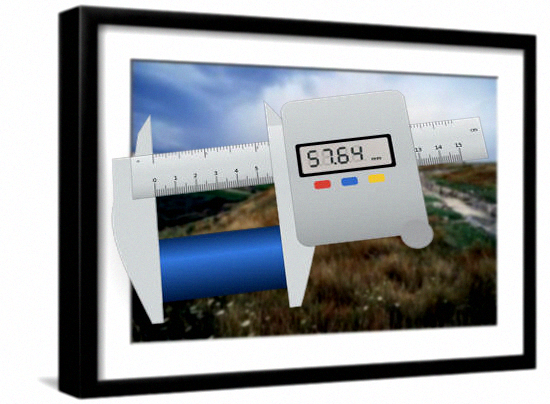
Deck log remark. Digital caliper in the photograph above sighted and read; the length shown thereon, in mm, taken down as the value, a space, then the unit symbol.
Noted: 57.64 mm
